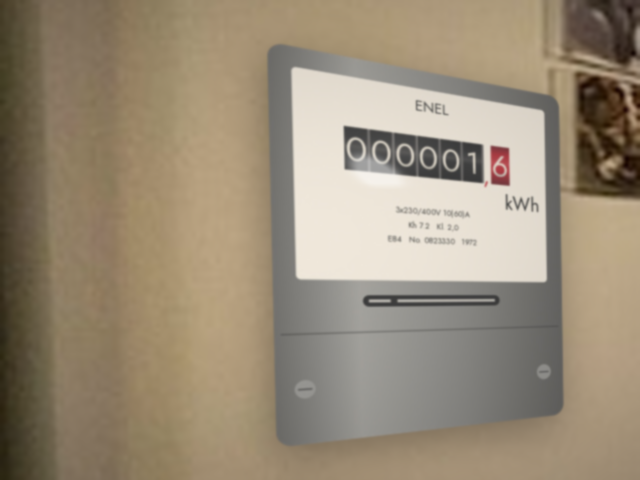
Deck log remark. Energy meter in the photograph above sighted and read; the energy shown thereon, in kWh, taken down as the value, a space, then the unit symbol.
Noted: 1.6 kWh
